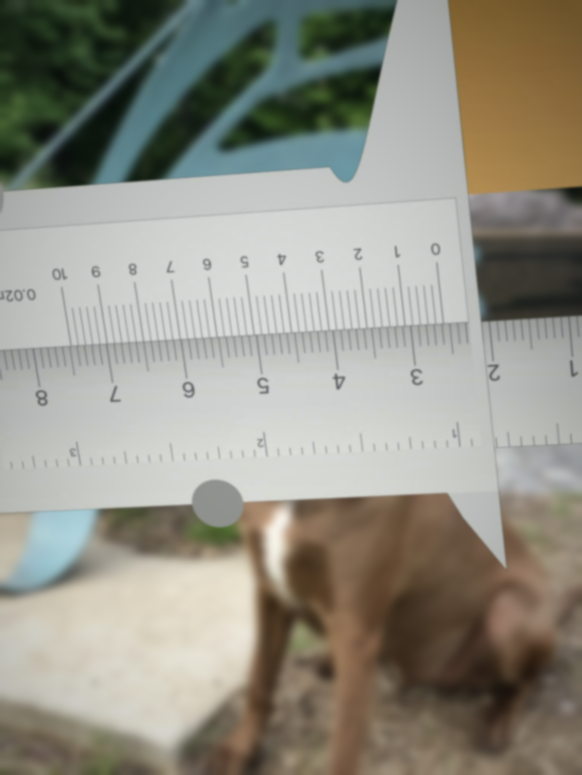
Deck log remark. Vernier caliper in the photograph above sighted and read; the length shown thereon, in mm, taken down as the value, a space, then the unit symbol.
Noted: 25.8 mm
